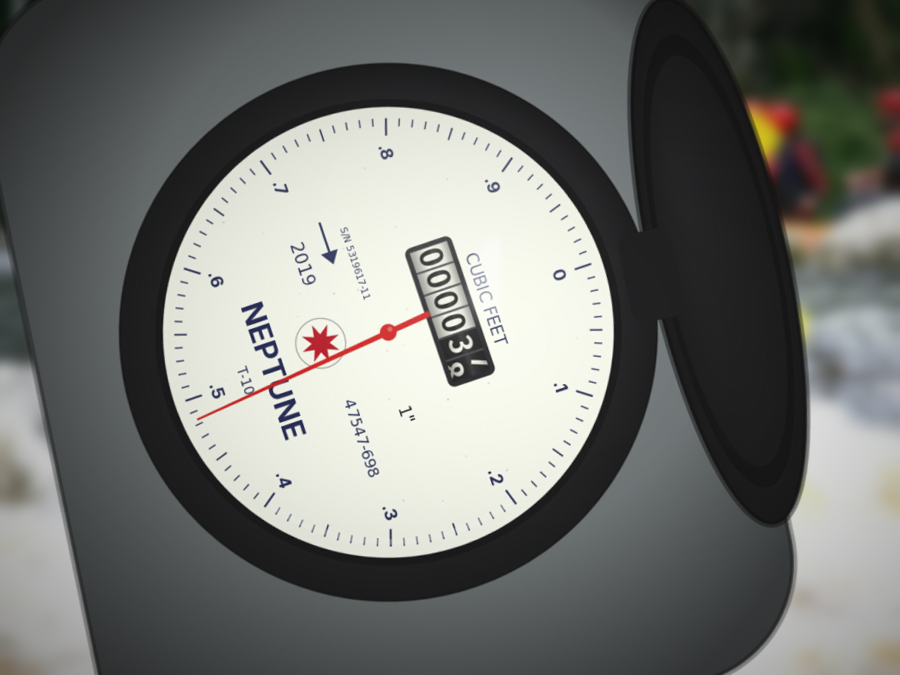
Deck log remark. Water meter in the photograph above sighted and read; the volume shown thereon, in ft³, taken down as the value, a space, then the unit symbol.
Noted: 37.48 ft³
